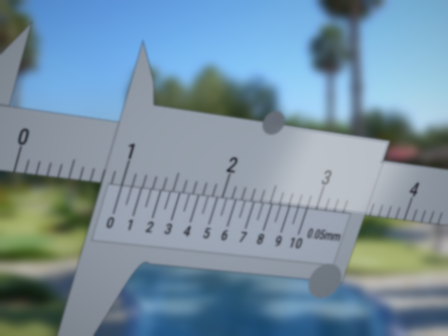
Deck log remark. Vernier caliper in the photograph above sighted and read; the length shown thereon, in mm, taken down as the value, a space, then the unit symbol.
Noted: 10.0 mm
